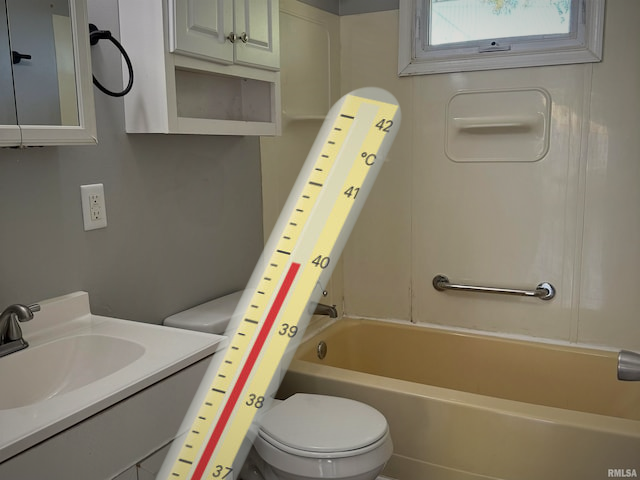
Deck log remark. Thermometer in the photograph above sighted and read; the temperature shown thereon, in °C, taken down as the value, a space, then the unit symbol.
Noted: 39.9 °C
